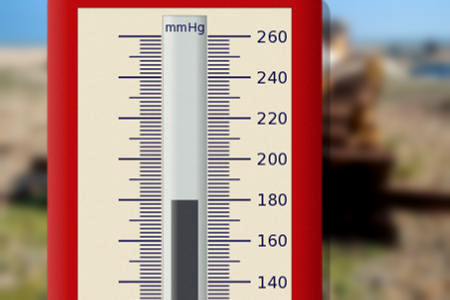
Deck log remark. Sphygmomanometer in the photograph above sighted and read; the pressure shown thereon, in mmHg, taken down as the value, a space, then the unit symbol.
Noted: 180 mmHg
